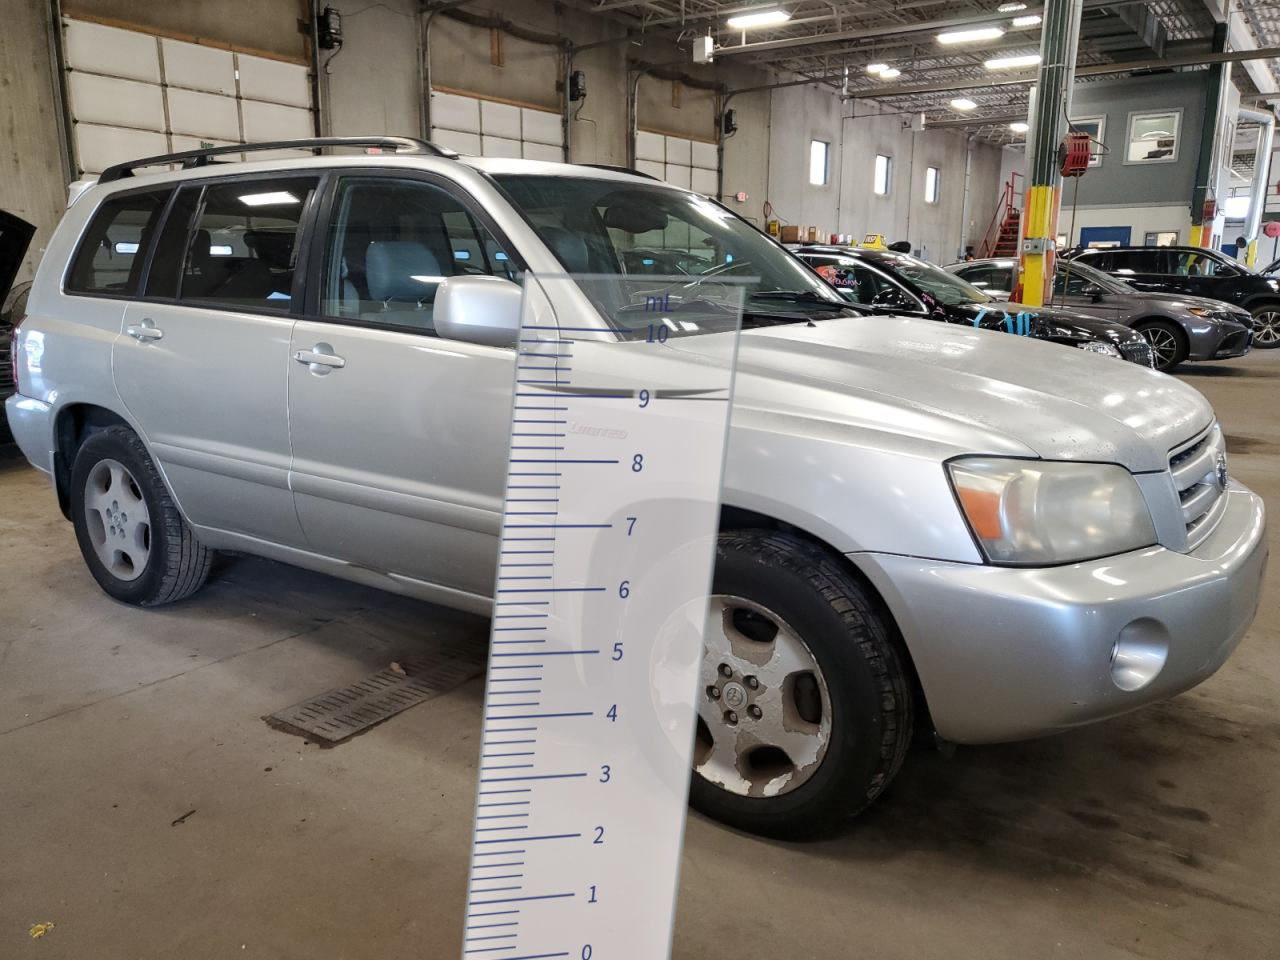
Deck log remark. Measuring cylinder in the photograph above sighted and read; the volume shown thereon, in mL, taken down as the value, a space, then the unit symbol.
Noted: 9 mL
